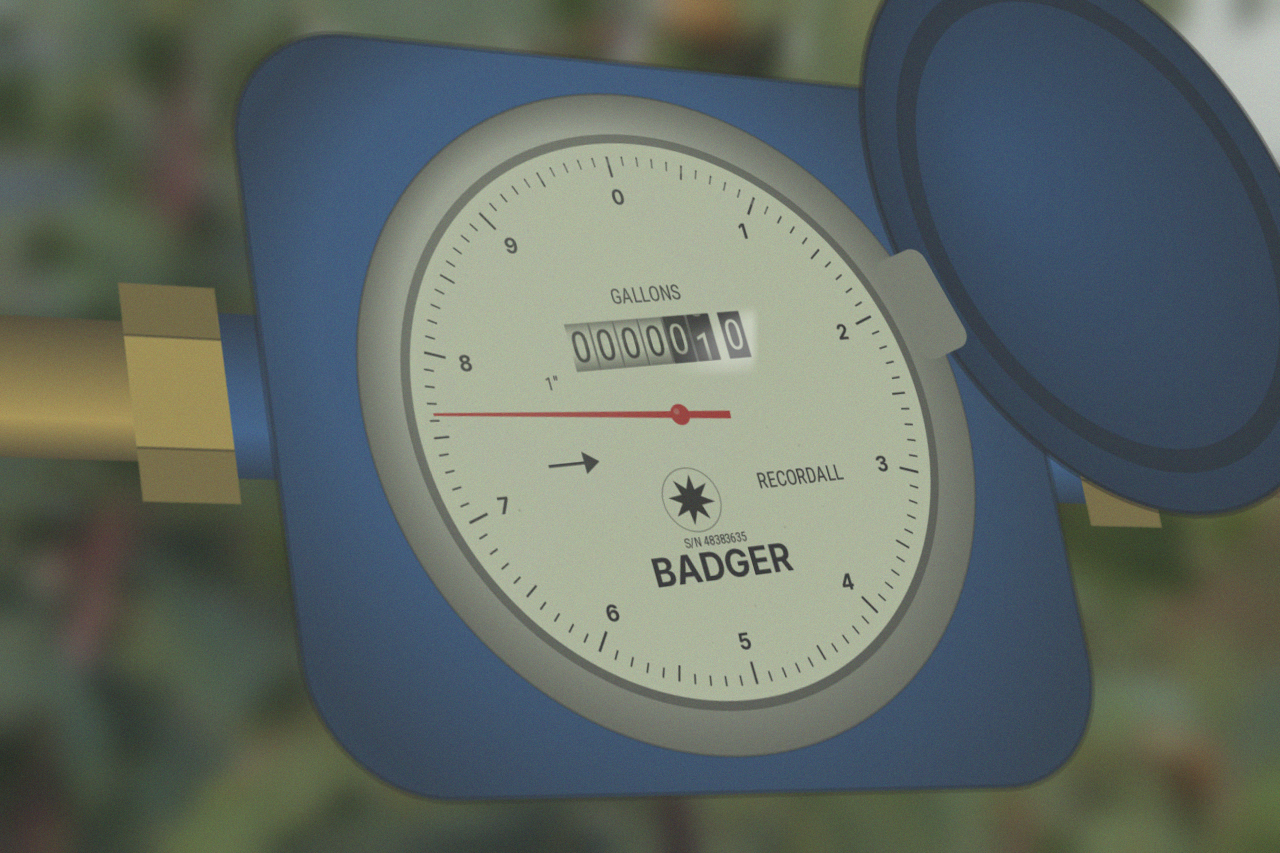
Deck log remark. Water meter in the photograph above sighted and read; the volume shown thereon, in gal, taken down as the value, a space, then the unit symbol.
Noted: 7.6 gal
